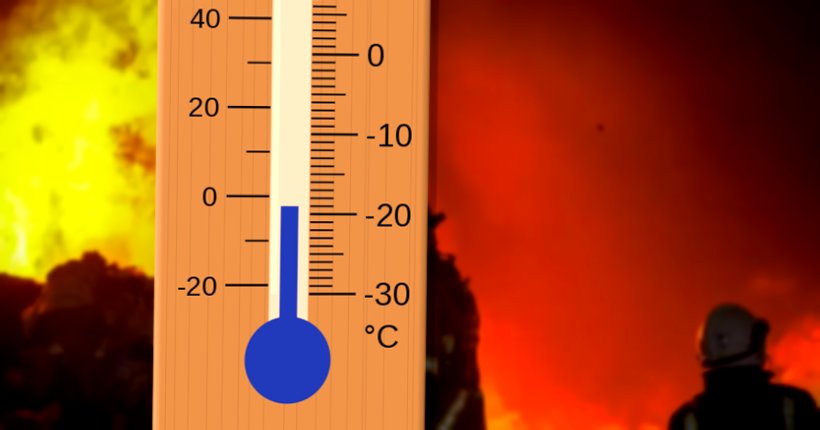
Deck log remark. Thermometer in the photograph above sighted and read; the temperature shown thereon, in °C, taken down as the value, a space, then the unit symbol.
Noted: -19 °C
